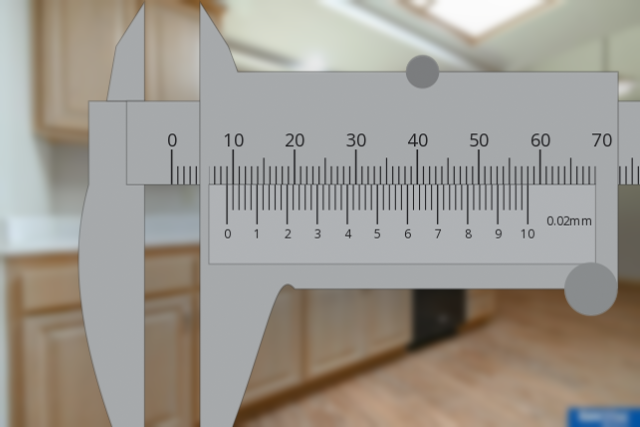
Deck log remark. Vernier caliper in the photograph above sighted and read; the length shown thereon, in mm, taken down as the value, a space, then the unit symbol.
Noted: 9.0 mm
